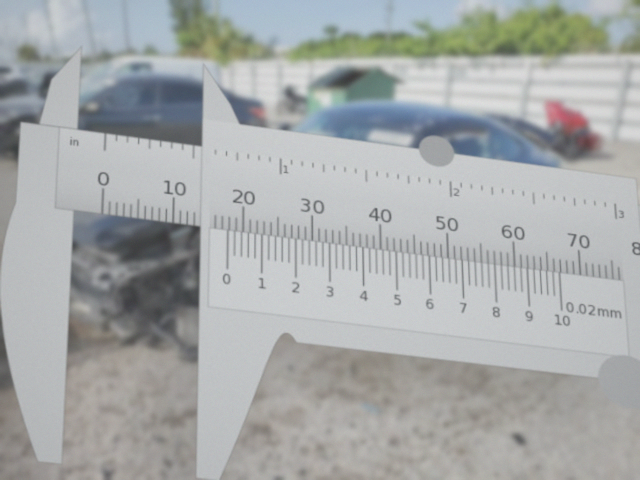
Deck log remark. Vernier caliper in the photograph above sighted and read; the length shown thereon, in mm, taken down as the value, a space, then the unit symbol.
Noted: 17.8 mm
